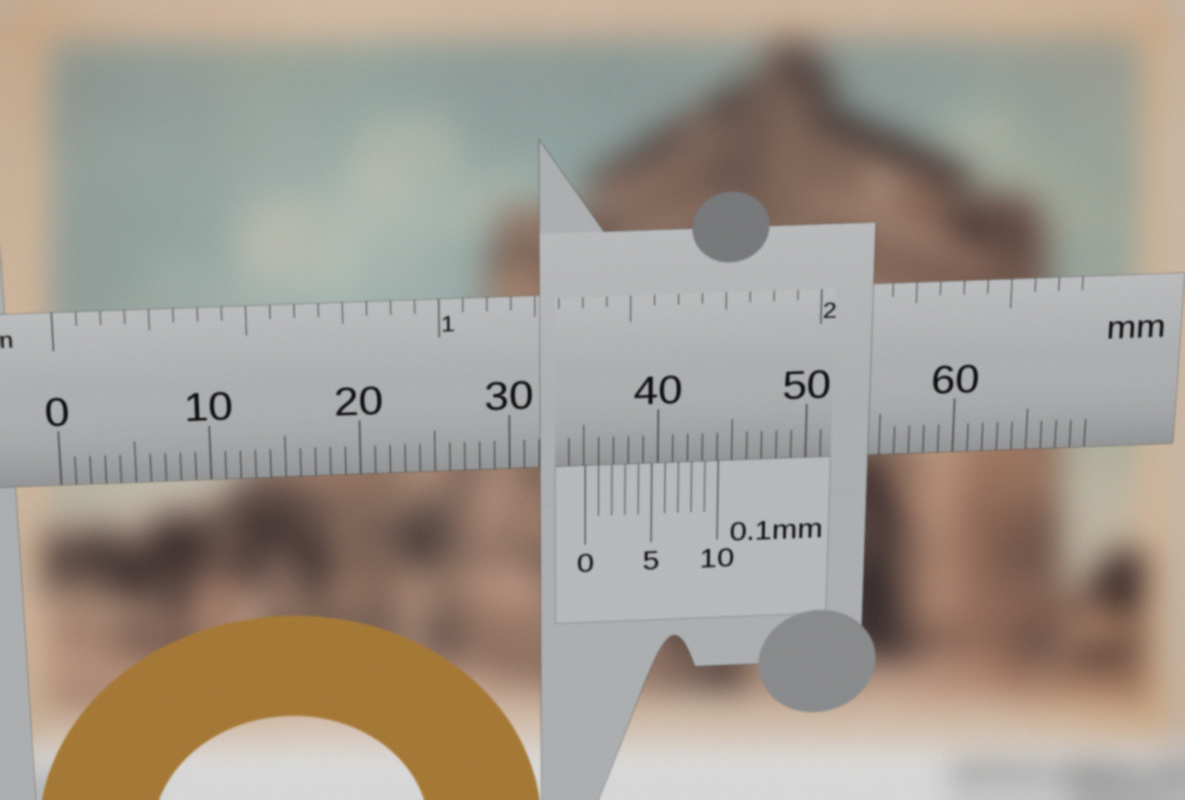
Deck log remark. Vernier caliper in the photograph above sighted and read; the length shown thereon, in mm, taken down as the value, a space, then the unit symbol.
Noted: 35.1 mm
